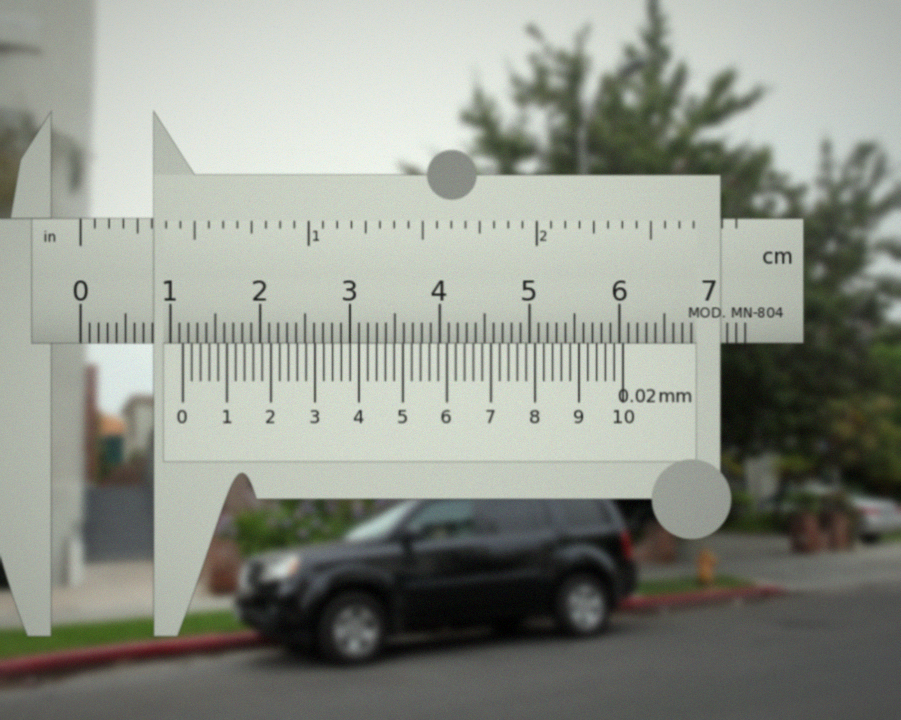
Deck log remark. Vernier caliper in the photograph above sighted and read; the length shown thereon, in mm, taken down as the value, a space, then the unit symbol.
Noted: 11.4 mm
